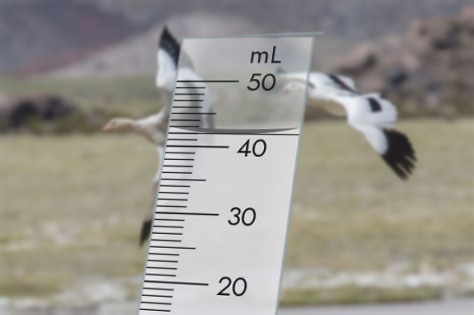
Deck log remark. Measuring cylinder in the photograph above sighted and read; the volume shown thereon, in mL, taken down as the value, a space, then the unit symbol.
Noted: 42 mL
